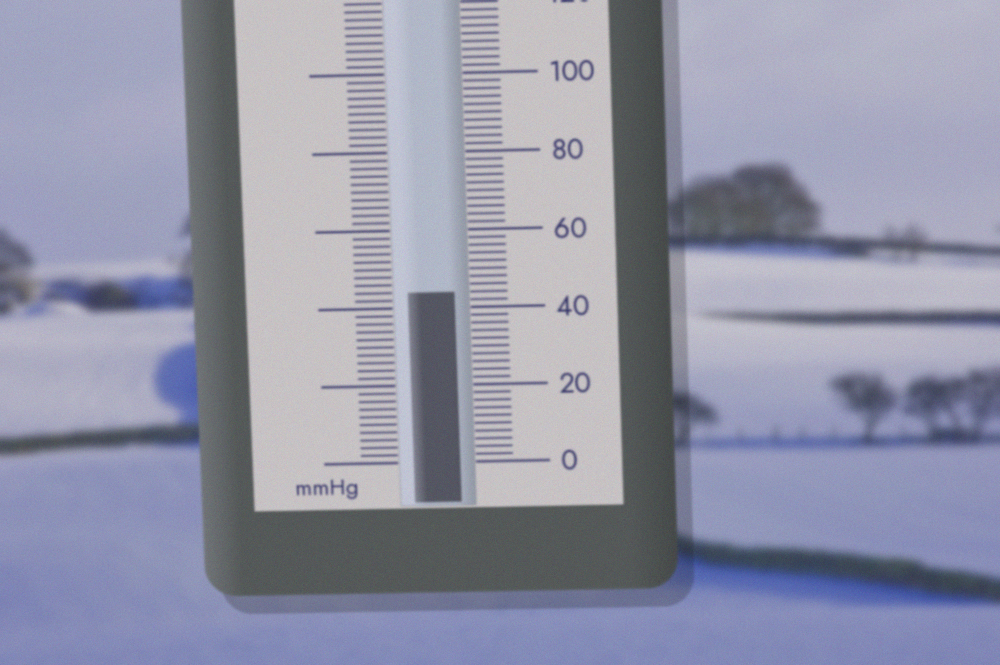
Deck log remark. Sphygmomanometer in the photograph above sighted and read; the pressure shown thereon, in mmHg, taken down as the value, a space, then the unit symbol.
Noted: 44 mmHg
